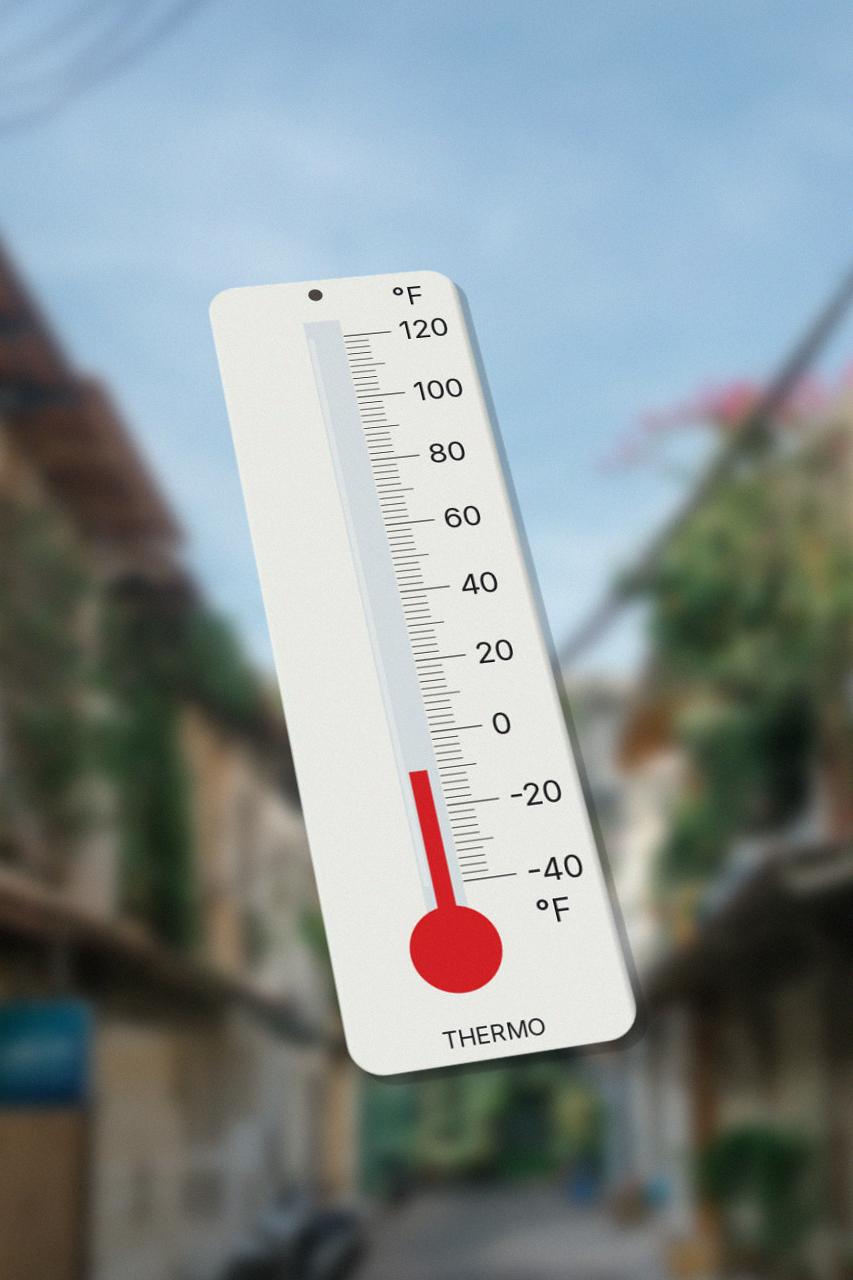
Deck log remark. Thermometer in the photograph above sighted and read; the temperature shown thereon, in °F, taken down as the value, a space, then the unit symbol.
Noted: -10 °F
